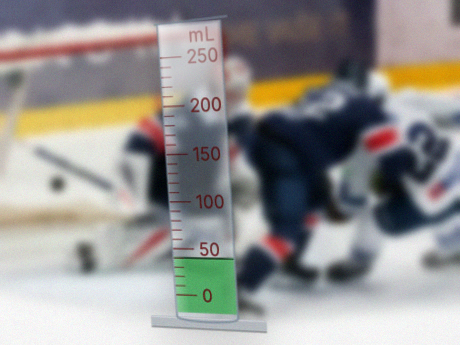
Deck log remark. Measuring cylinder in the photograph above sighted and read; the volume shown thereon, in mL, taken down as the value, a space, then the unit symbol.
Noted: 40 mL
